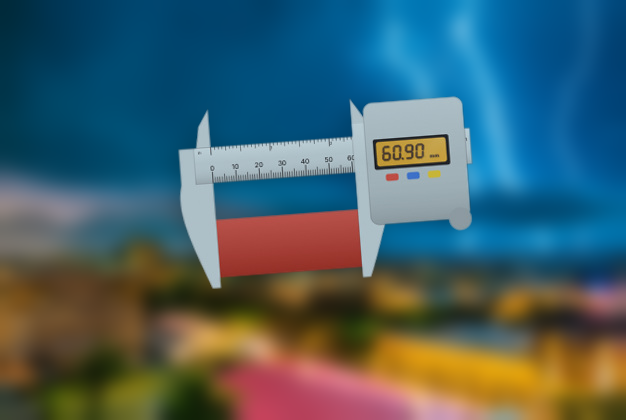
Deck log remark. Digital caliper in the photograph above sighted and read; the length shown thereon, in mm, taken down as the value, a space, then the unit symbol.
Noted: 60.90 mm
